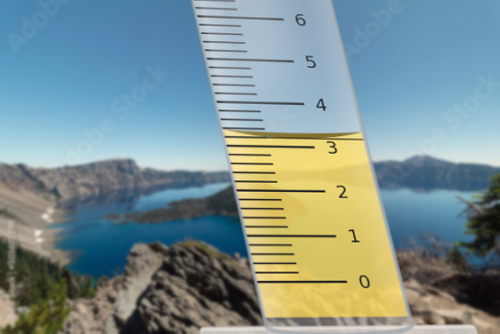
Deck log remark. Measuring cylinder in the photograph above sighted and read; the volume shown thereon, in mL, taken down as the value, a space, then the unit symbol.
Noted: 3.2 mL
